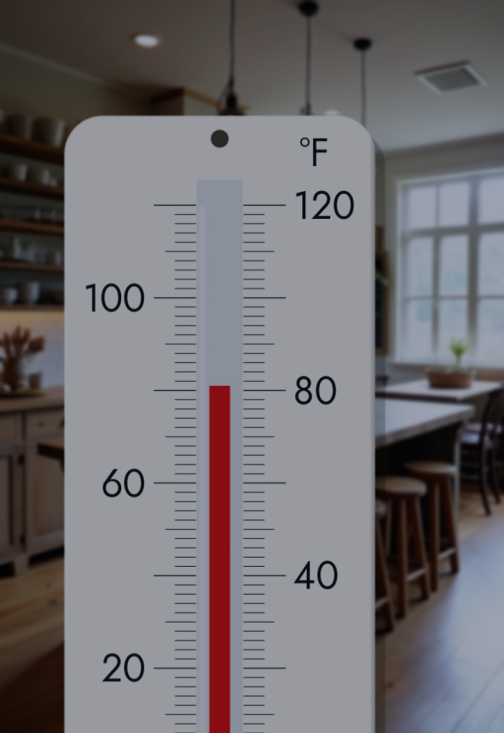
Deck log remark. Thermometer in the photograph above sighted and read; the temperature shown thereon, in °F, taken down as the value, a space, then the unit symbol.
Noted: 81 °F
